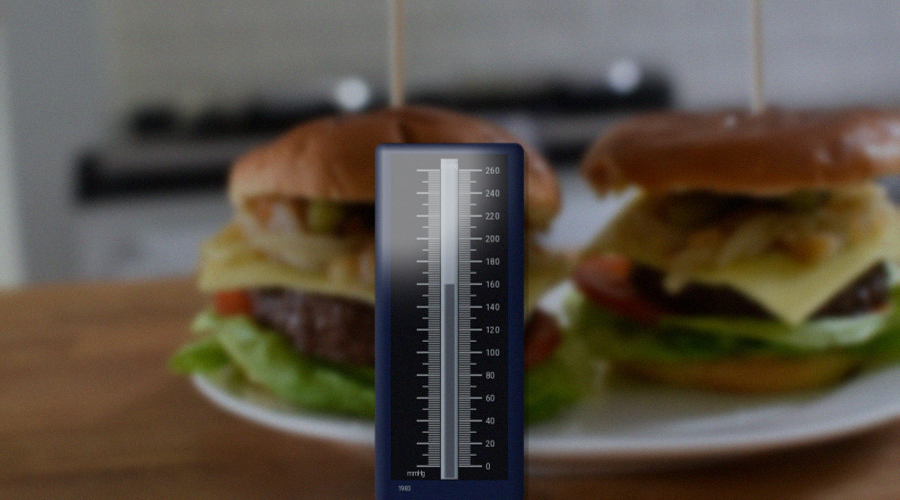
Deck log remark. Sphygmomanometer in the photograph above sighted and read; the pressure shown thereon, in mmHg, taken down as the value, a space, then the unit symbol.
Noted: 160 mmHg
